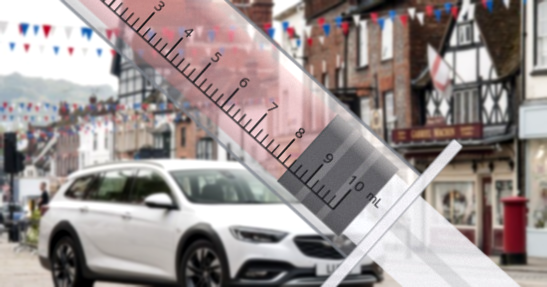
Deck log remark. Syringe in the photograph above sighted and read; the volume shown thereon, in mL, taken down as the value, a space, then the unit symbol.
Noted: 8.4 mL
